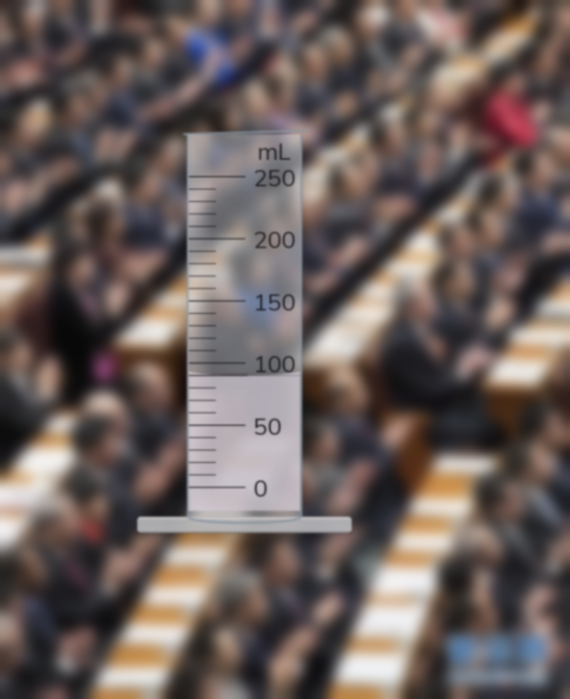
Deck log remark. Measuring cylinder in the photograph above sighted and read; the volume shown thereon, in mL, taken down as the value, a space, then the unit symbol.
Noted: 90 mL
